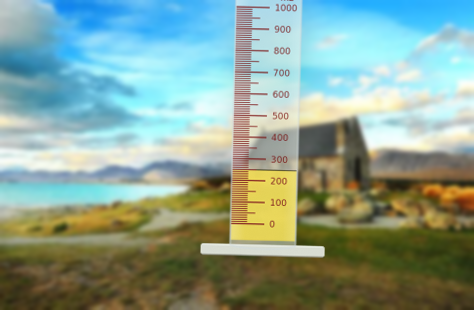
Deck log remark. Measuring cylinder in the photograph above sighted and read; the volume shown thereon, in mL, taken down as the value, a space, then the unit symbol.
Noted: 250 mL
